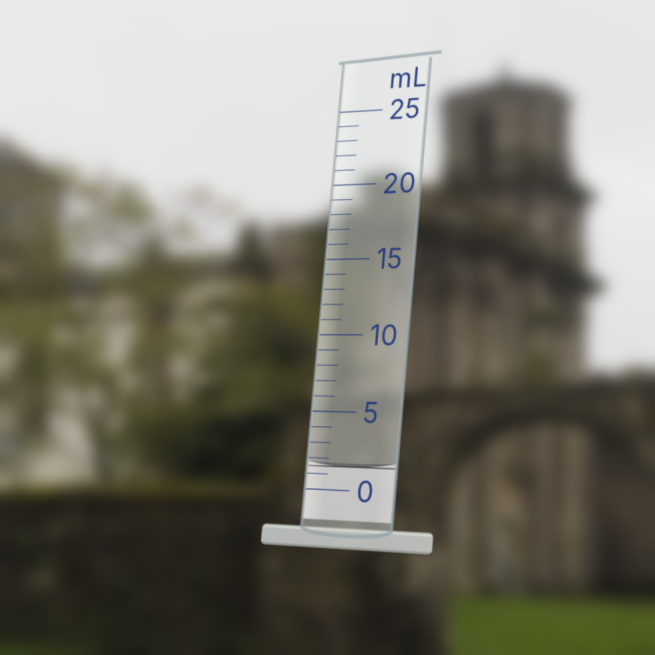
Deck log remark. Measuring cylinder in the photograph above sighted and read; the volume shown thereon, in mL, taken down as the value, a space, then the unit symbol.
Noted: 1.5 mL
